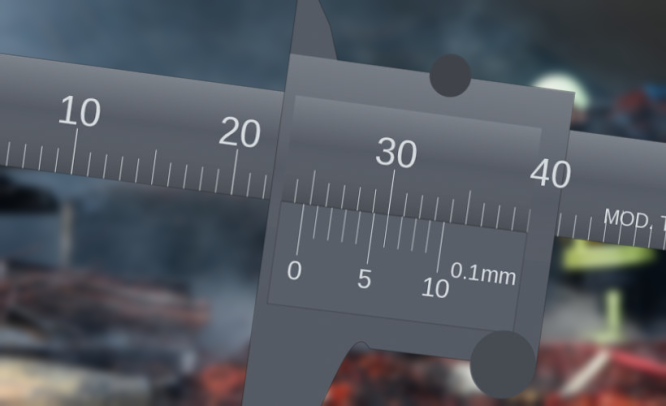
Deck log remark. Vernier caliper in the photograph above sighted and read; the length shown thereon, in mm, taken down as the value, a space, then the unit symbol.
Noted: 24.6 mm
